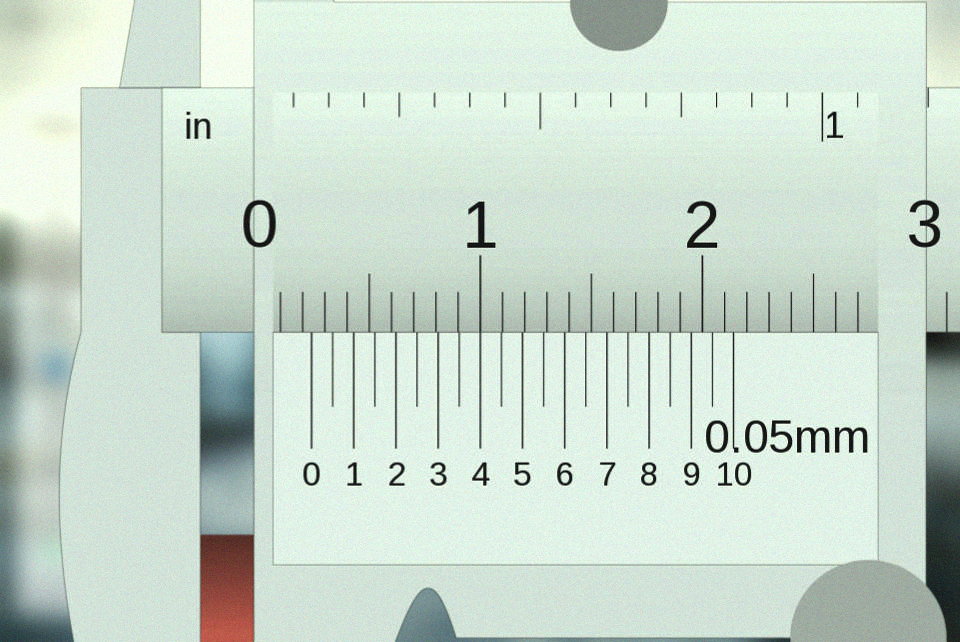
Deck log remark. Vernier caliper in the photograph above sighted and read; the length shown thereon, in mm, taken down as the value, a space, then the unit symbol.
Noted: 2.40 mm
